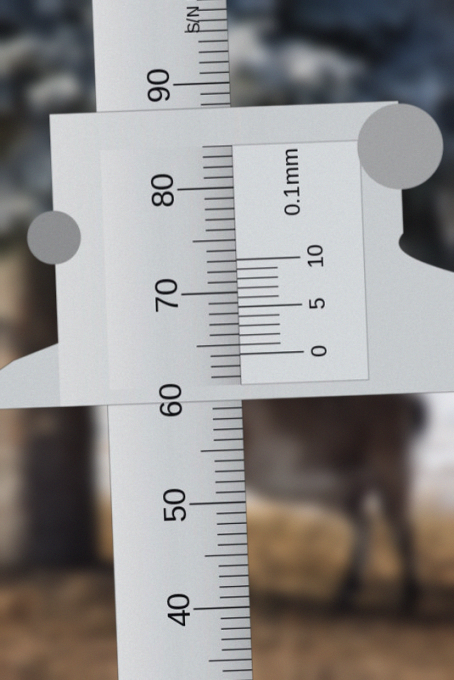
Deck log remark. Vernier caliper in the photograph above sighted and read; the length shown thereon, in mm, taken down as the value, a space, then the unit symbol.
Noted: 64.1 mm
